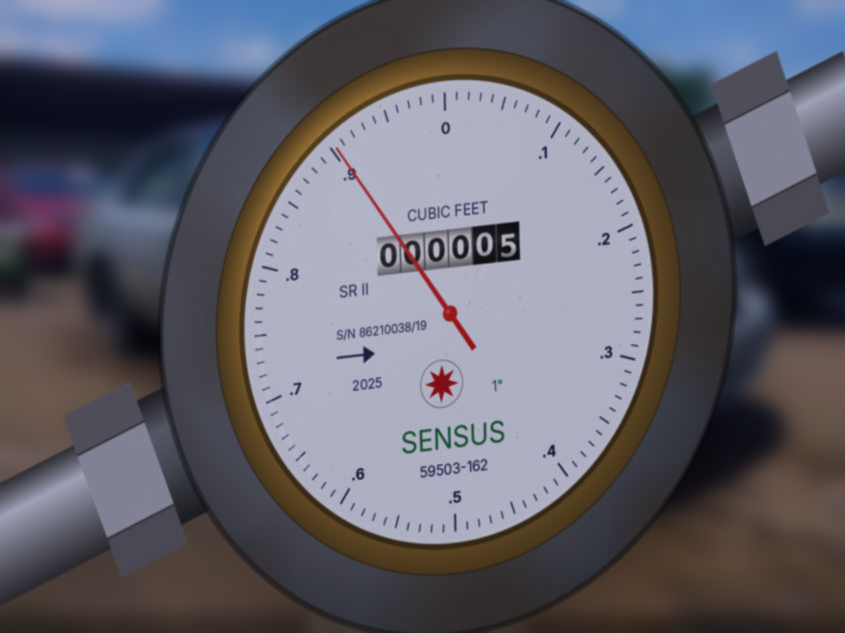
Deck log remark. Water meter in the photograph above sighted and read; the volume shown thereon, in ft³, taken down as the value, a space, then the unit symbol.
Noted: 4.90 ft³
